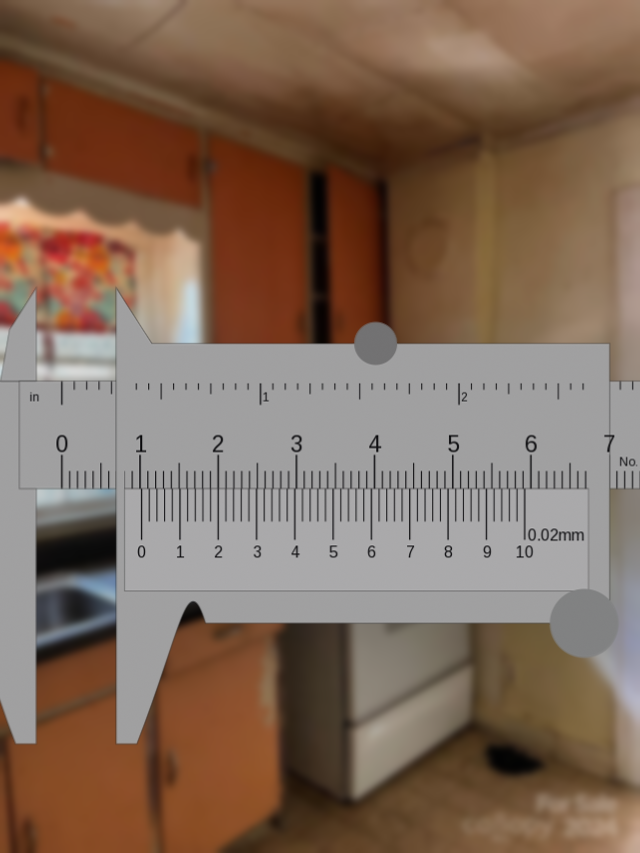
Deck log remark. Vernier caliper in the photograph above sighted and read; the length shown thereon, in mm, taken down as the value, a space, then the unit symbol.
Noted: 10.2 mm
